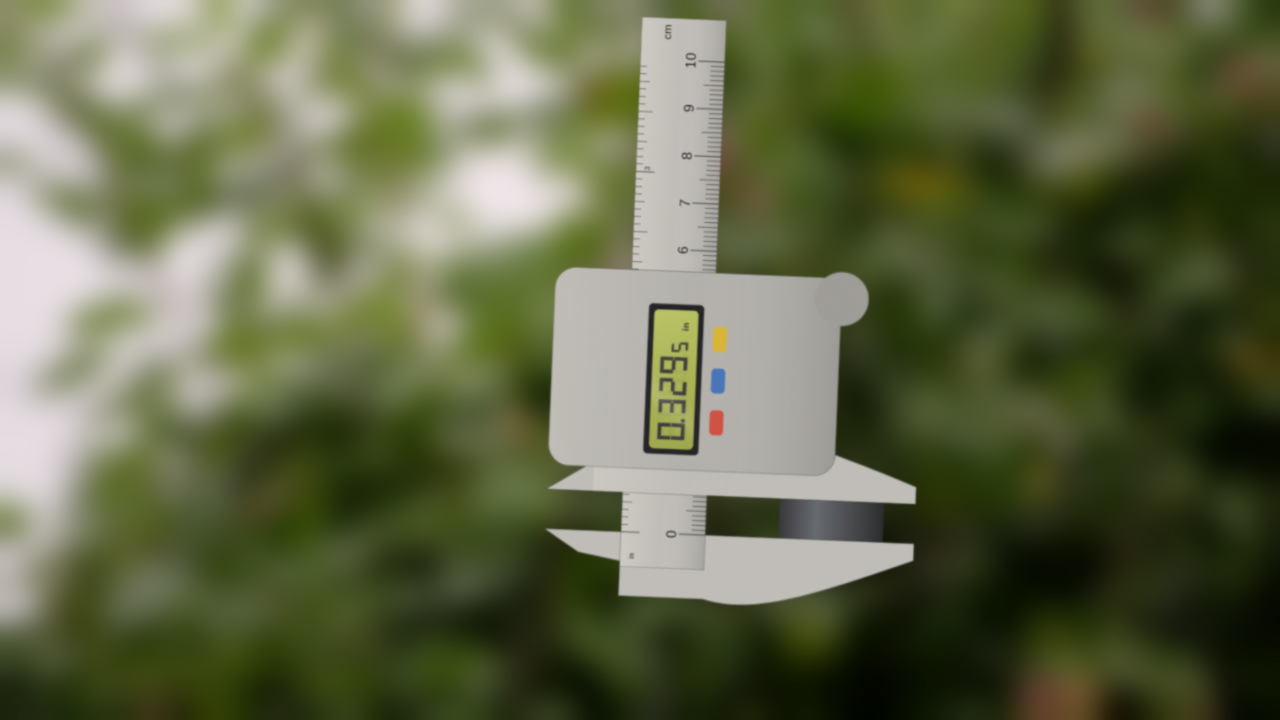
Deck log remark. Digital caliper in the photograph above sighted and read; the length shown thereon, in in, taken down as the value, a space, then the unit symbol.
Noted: 0.3295 in
